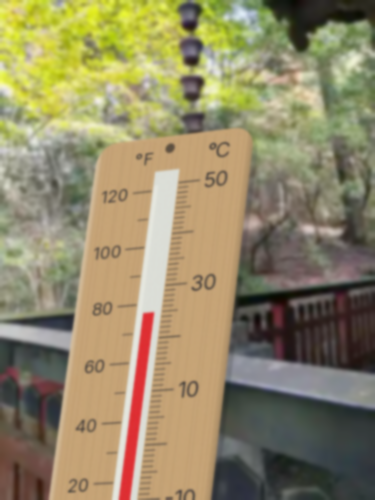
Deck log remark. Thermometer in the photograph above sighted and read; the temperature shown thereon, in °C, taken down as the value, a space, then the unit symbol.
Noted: 25 °C
